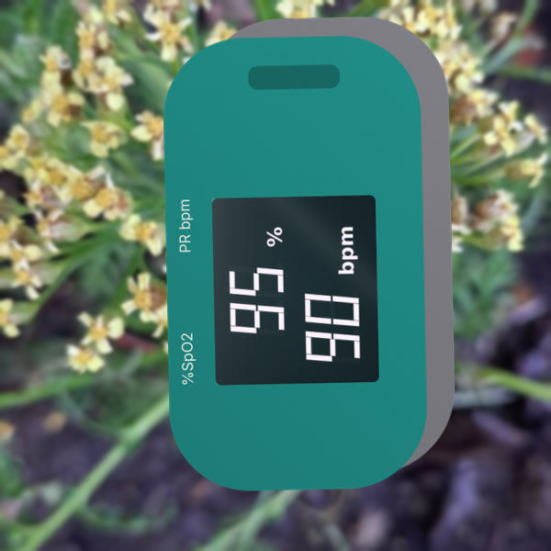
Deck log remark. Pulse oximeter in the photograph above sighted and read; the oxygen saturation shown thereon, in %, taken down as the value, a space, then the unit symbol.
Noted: 95 %
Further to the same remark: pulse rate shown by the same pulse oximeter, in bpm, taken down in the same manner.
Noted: 90 bpm
